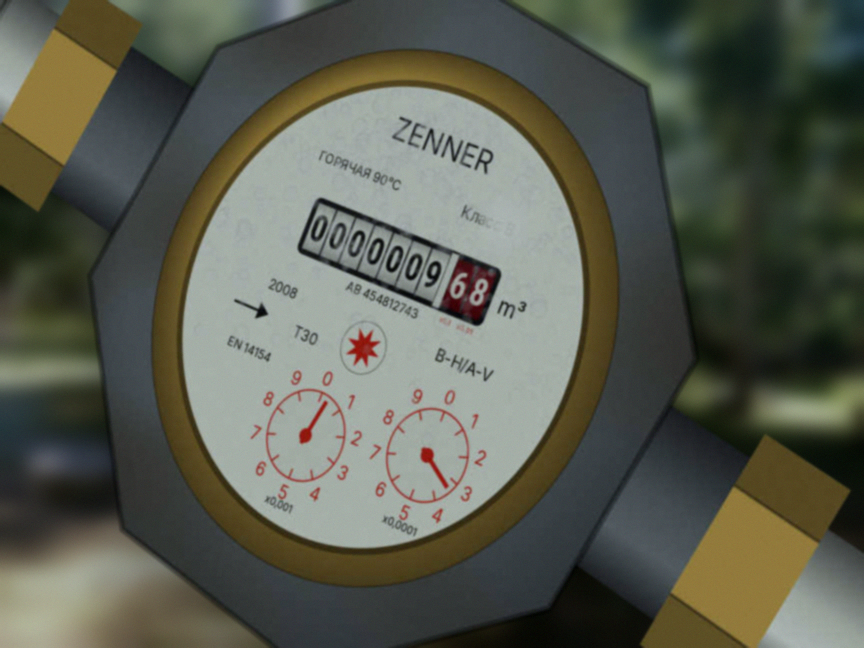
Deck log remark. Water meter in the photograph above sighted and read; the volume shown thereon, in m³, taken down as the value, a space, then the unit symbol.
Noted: 9.6803 m³
